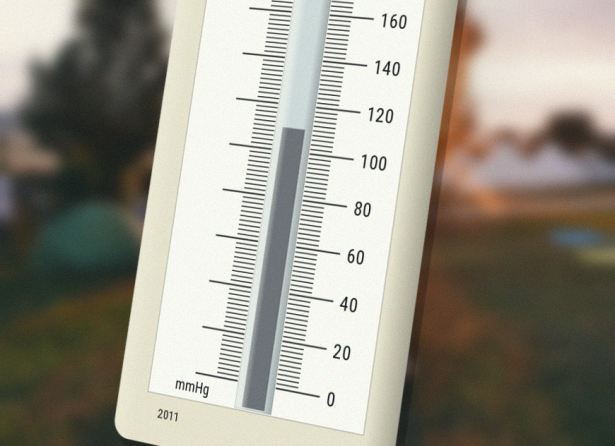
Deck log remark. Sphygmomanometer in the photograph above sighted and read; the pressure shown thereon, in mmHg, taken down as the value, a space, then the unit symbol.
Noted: 110 mmHg
